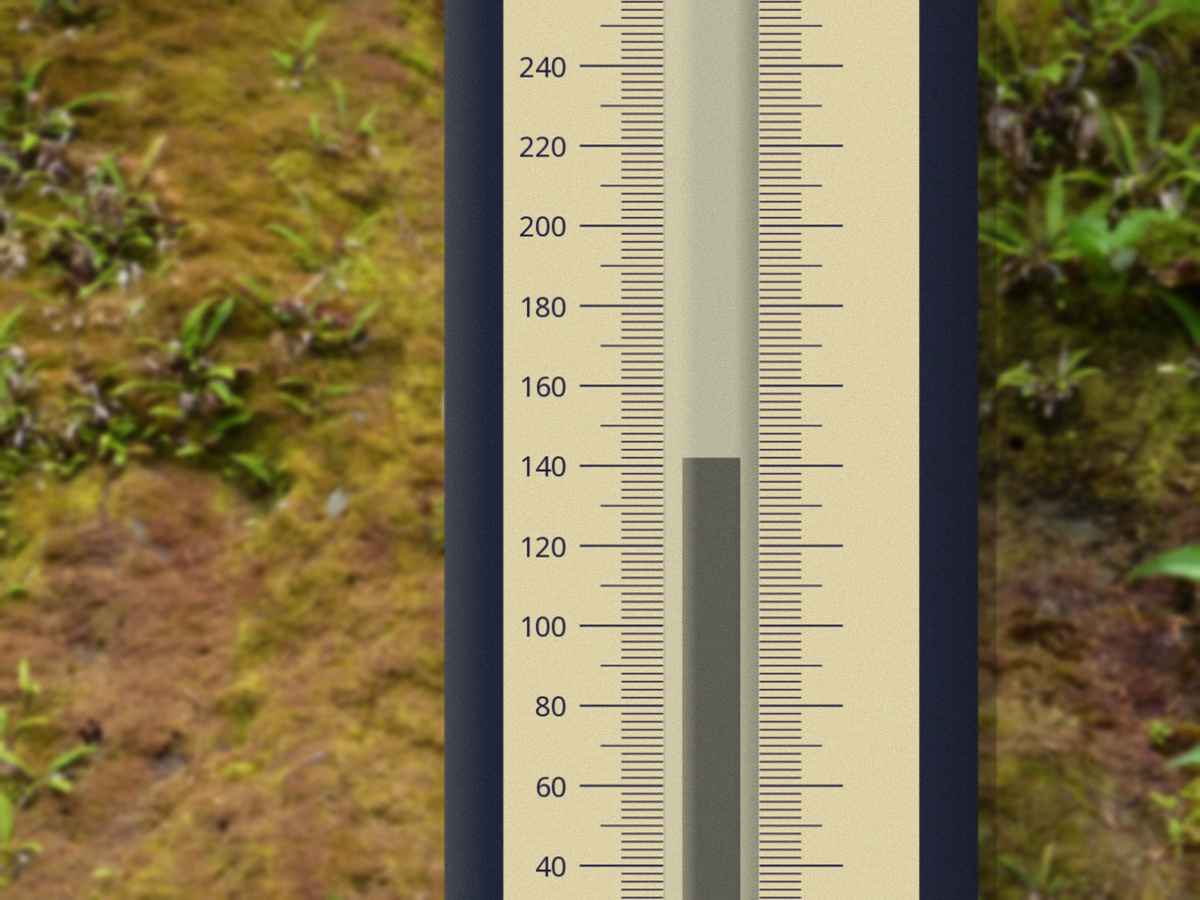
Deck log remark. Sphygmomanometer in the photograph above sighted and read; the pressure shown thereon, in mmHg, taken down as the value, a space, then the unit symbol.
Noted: 142 mmHg
